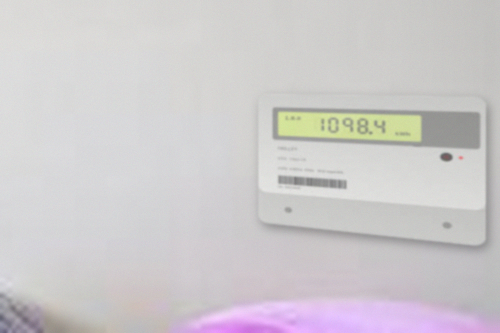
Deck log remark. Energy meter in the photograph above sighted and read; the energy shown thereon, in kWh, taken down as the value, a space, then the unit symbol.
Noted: 1098.4 kWh
